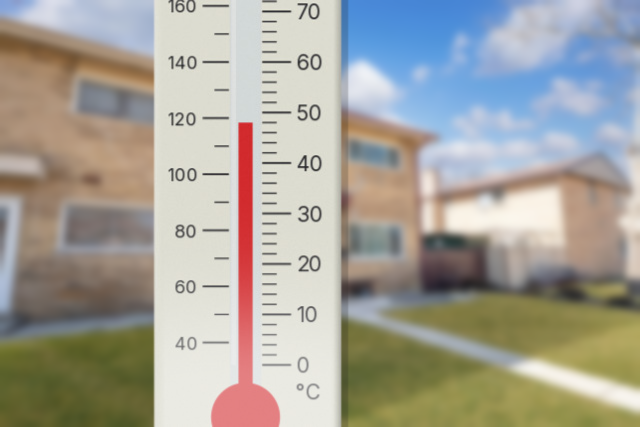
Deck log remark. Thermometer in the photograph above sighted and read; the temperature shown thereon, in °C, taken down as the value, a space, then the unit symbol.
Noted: 48 °C
